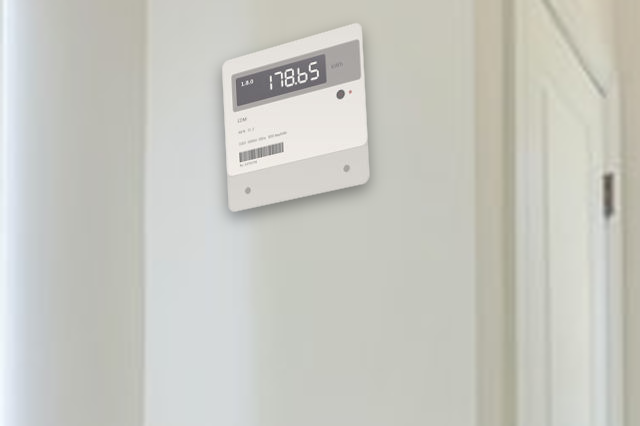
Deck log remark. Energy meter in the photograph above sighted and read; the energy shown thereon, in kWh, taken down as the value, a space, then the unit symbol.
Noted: 178.65 kWh
